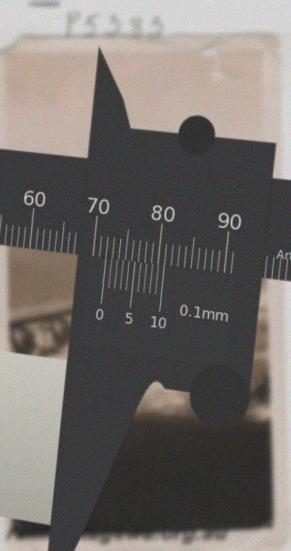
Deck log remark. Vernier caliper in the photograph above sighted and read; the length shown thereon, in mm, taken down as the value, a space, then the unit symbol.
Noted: 72.0 mm
